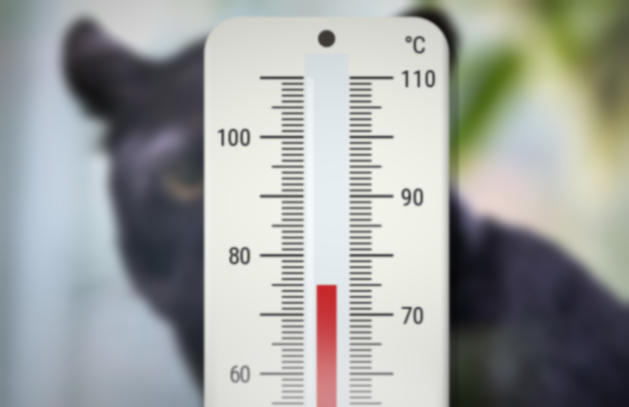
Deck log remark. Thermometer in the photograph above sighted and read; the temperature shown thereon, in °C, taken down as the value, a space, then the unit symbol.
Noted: 75 °C
